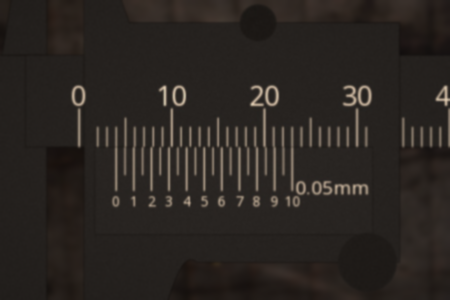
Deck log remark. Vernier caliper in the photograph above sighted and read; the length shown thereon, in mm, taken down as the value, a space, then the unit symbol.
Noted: 4.0 mm
